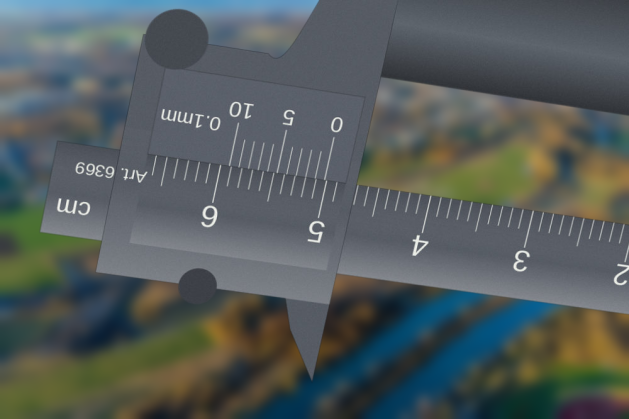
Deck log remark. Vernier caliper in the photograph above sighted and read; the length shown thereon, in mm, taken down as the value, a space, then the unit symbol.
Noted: 50.2 mm
